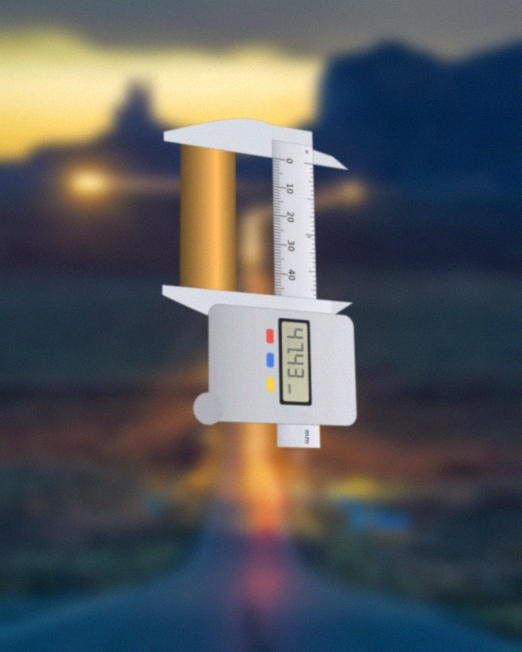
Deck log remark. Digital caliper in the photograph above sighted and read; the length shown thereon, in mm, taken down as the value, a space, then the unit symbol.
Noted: 47.43 mm
